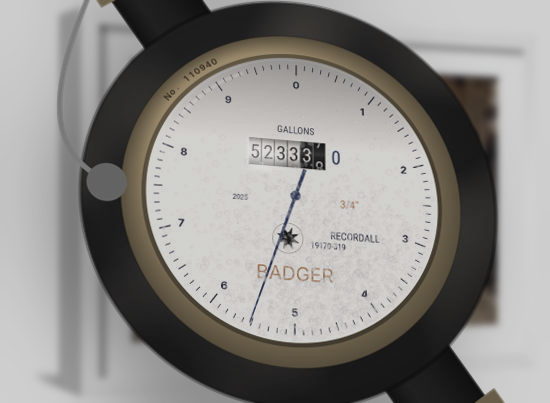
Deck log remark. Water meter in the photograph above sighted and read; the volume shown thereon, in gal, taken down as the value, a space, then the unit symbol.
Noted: 5233375.5 gal
